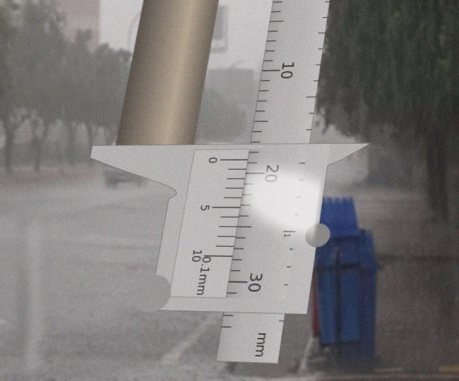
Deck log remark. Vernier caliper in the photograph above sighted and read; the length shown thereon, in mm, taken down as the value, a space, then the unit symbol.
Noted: 18.7 mm
